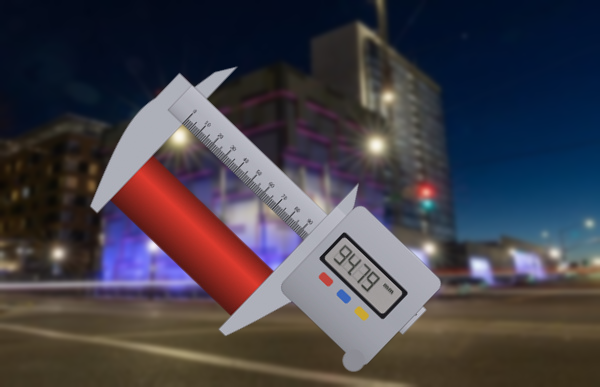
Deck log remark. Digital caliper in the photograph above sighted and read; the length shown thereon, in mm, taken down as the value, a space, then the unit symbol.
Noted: 94.79 mm
